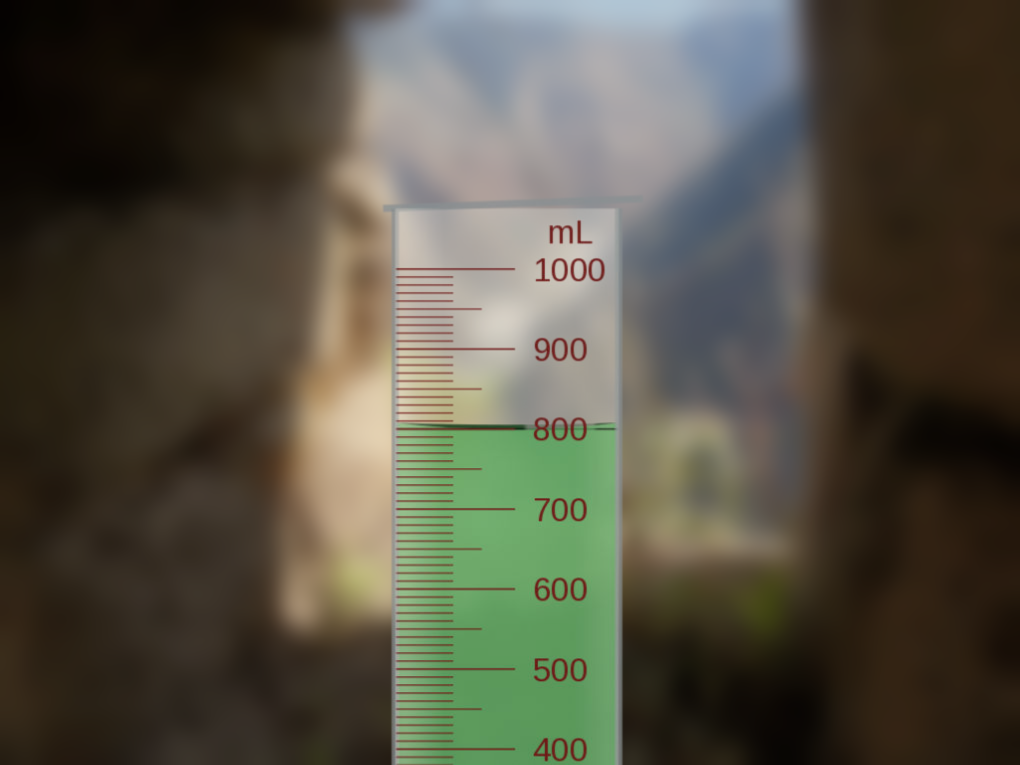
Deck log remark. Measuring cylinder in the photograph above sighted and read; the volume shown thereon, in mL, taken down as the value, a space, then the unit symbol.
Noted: 800 mL
